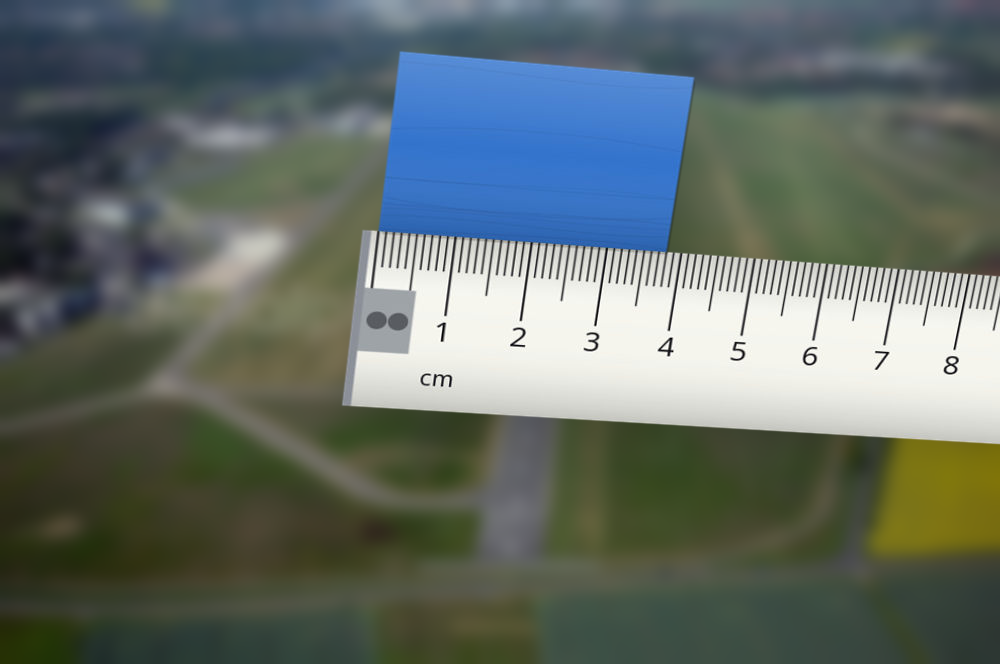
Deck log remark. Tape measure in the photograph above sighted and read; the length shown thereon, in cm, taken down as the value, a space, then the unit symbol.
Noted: 3.8 cm
